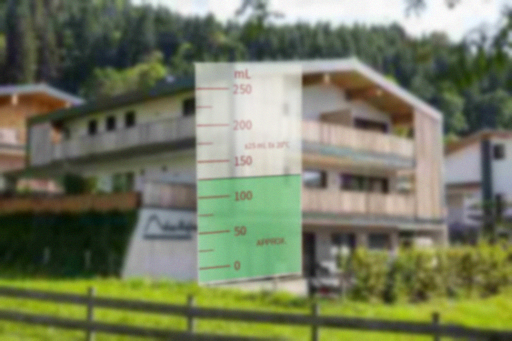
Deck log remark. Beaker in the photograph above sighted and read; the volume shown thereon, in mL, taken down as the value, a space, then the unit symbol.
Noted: 125 mL
